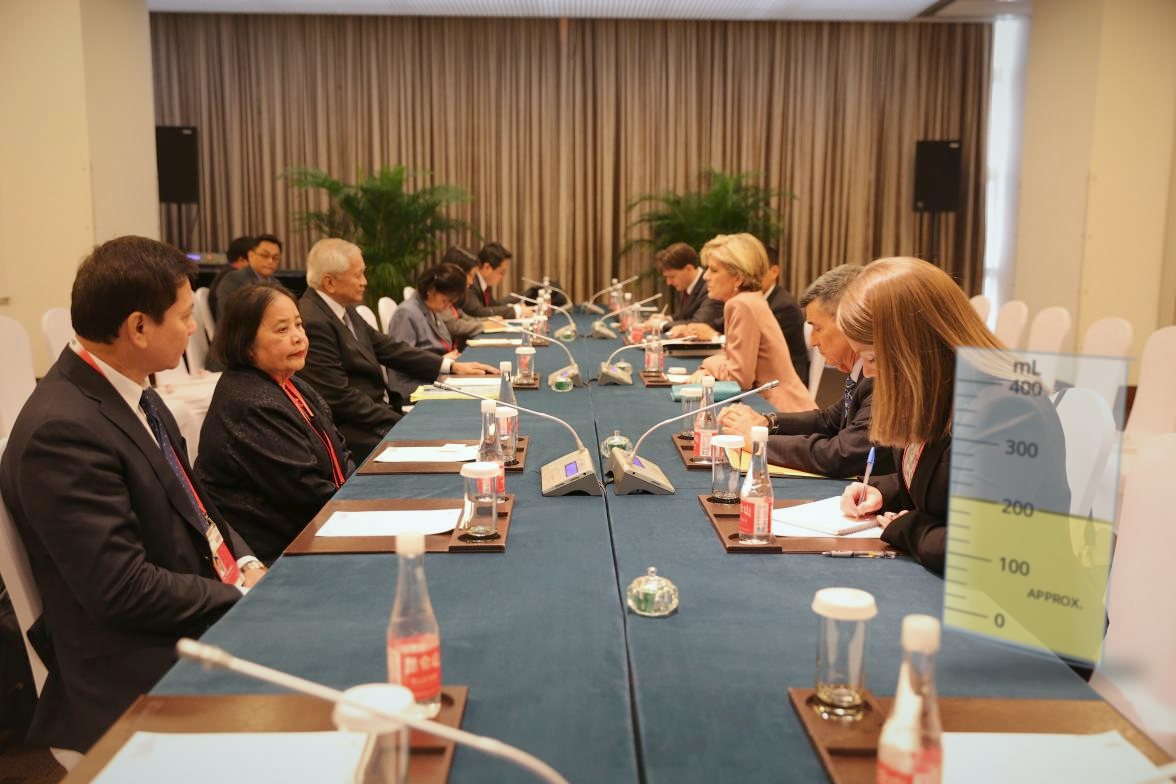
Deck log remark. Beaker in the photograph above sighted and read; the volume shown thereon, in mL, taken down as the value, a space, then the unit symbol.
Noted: 200 mL
